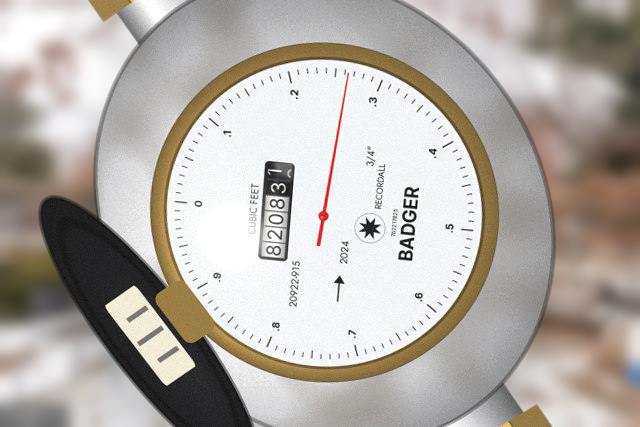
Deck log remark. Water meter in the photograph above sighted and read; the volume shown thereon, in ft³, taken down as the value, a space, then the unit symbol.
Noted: 820831.26 ft³
